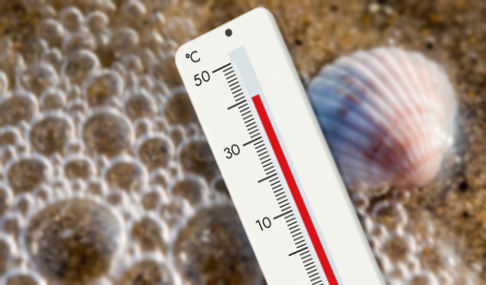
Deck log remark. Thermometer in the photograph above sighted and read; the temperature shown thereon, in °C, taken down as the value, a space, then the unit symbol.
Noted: 40 °C
